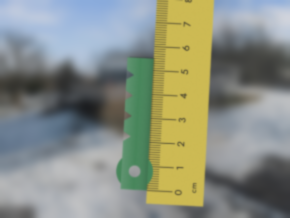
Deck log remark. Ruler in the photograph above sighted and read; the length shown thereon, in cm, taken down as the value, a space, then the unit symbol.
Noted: 5.5 cm
